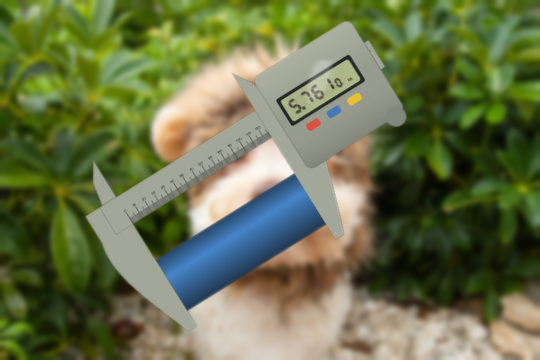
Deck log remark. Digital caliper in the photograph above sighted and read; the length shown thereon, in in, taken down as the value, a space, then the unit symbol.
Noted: 5.7610 in
